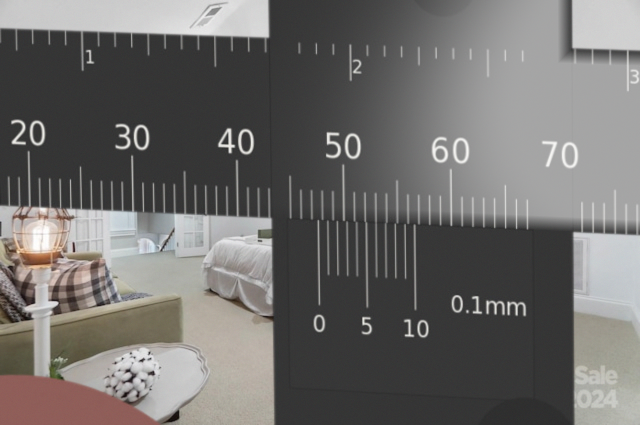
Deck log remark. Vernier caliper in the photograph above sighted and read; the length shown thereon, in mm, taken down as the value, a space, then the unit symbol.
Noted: 47.6 mm
